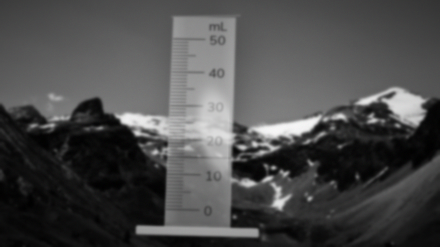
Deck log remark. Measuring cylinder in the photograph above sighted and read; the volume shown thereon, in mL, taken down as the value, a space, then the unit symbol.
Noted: 15 mL
